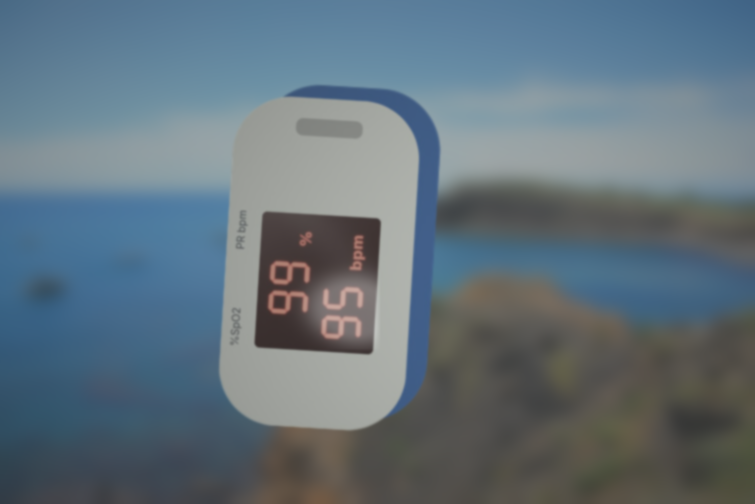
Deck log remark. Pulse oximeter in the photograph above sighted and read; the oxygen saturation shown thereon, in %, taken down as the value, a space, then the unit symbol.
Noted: 99 %
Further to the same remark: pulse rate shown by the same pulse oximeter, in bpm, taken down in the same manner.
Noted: 95 bpm
